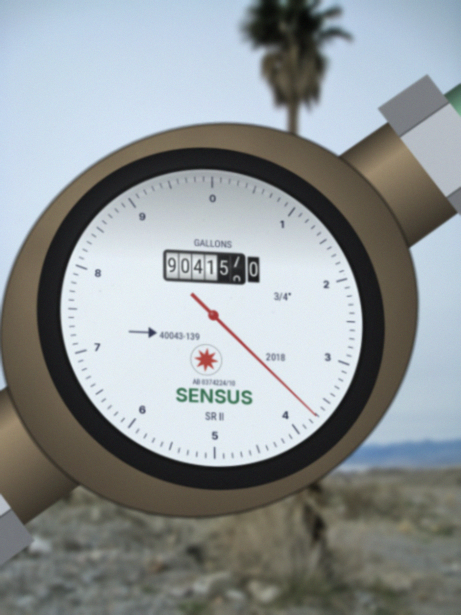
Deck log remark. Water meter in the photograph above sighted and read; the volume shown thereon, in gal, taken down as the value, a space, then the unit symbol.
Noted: 9041573.7 gal
